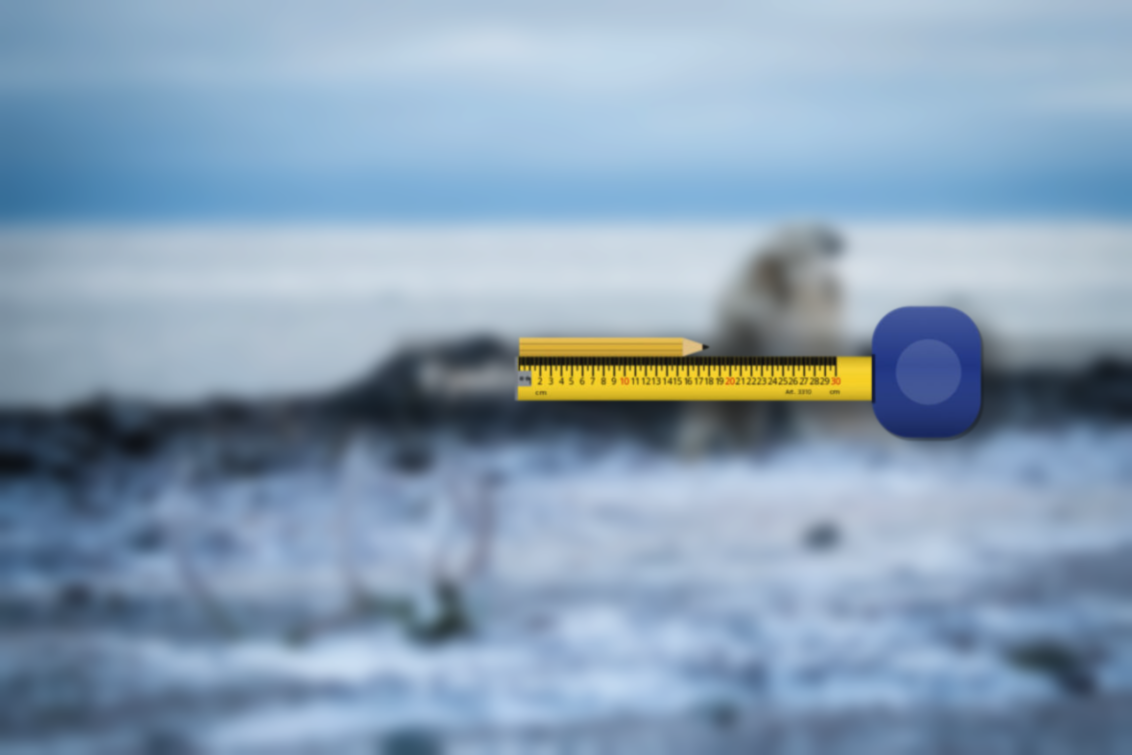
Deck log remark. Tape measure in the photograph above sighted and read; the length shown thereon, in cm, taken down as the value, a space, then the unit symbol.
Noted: 18 cm
